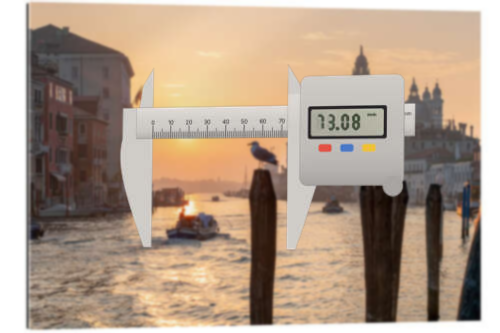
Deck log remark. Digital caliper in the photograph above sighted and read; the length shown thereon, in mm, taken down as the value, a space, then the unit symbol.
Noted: 73.08 mm
